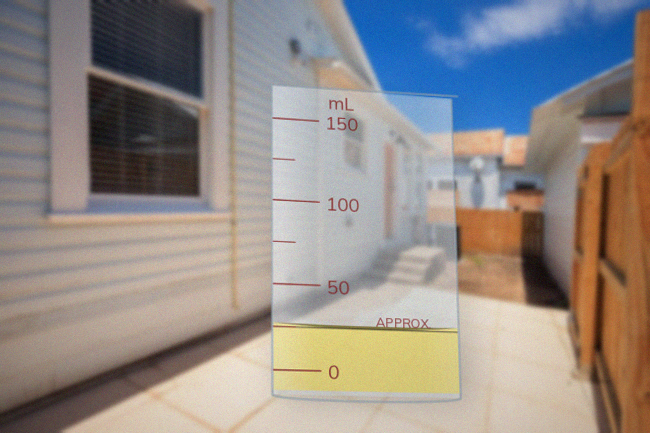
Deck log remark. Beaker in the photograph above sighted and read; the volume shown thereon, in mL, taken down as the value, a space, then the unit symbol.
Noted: 25 mL
